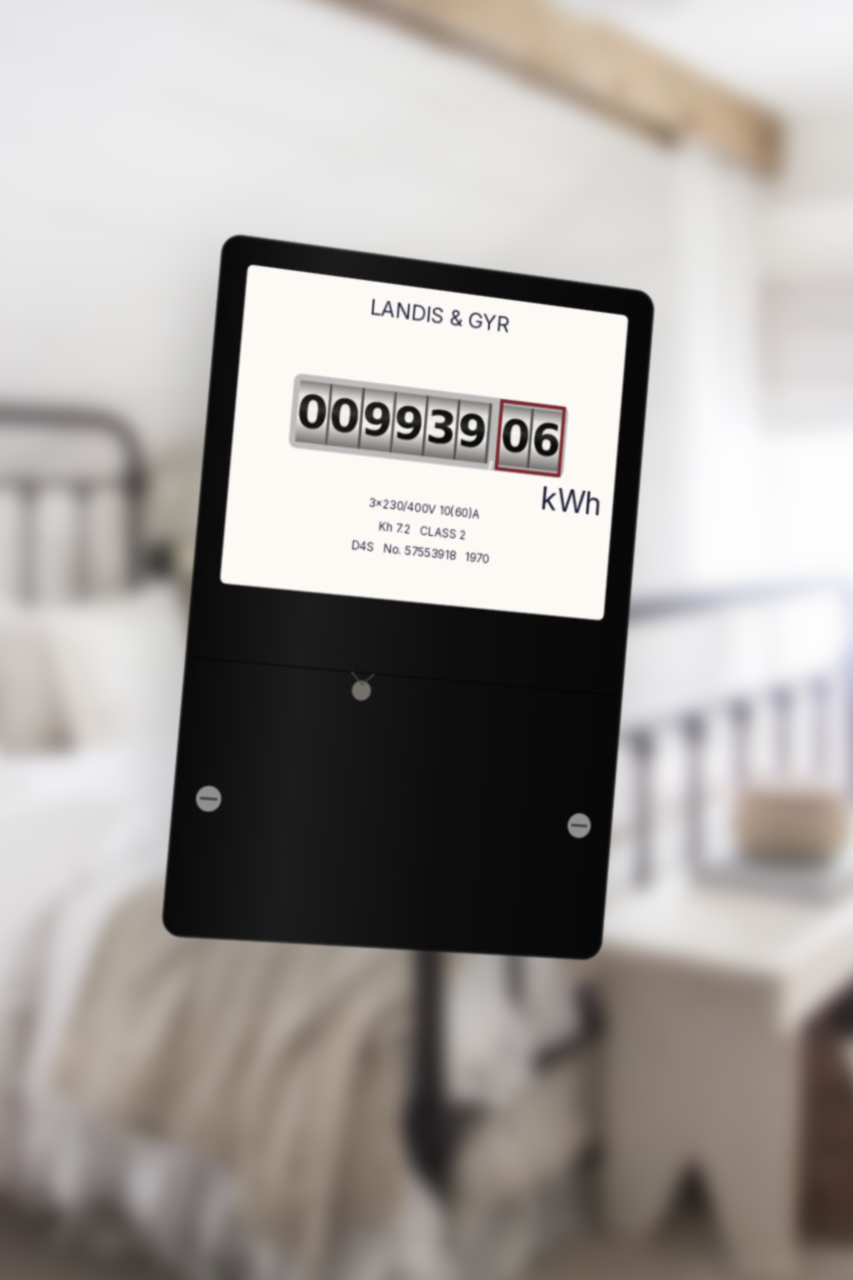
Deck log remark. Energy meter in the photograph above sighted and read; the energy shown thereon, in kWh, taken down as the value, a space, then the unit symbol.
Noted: 9939.06 kWh
